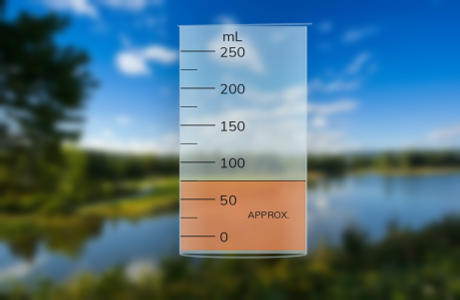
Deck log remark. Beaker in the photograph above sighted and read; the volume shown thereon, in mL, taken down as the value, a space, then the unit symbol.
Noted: 75 mL
